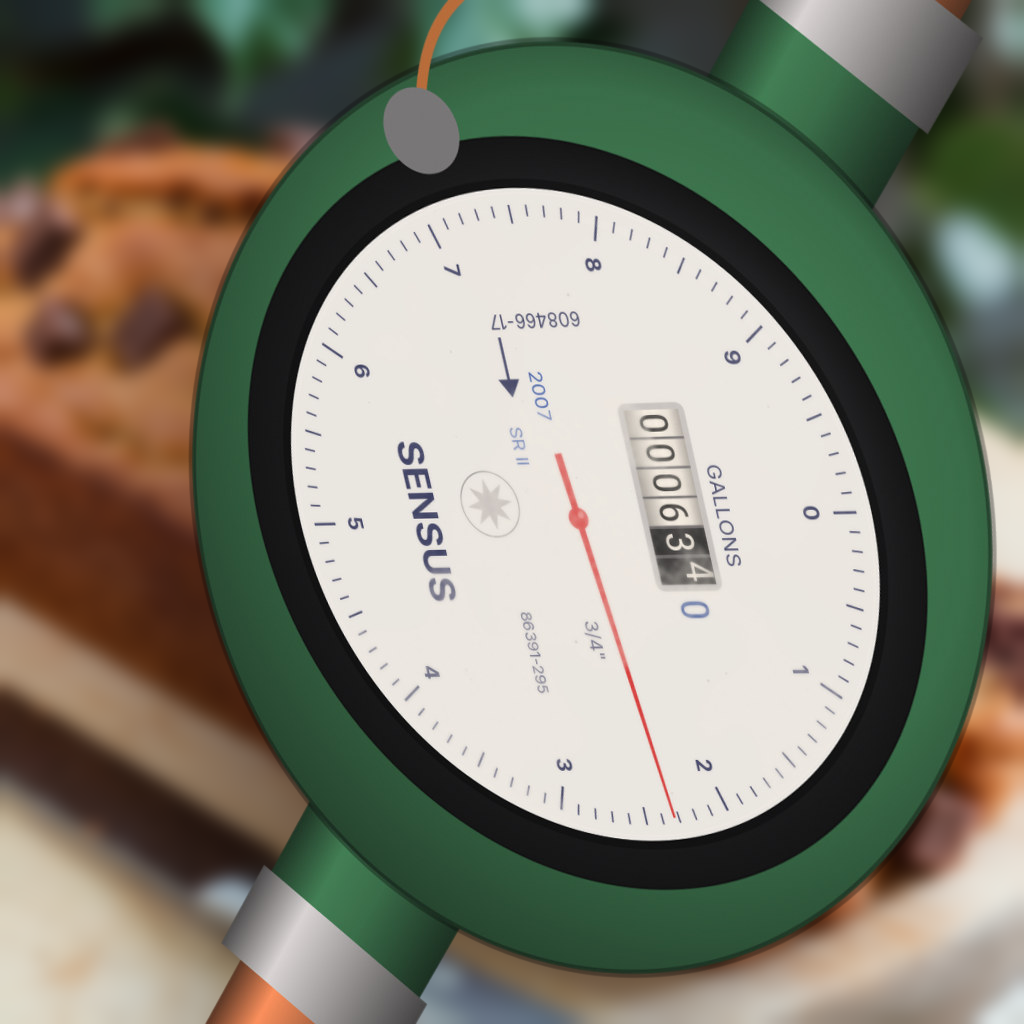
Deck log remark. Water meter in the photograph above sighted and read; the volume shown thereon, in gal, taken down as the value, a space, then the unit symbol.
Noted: 6342.3 gal
